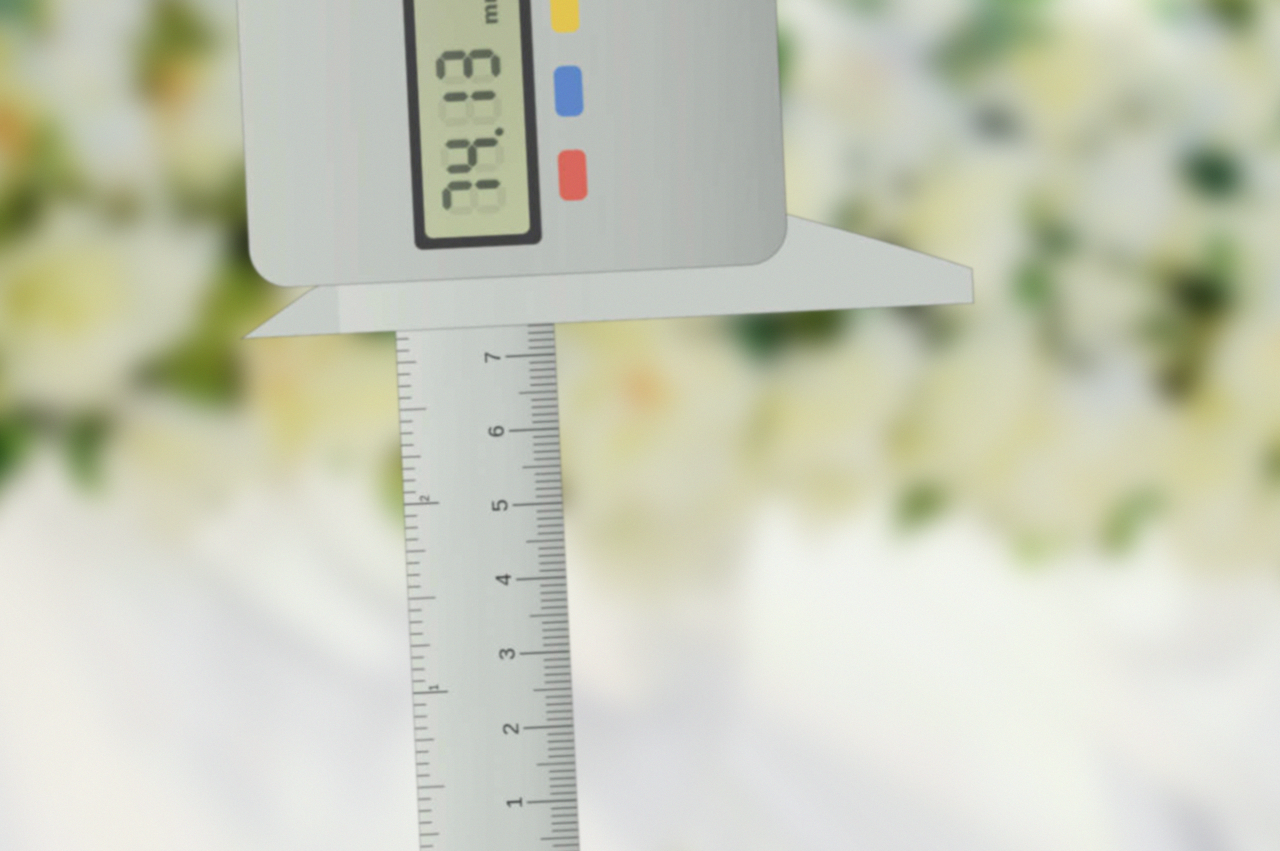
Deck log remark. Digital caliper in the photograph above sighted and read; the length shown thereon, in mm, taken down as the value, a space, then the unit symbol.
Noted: 74.13 mm
